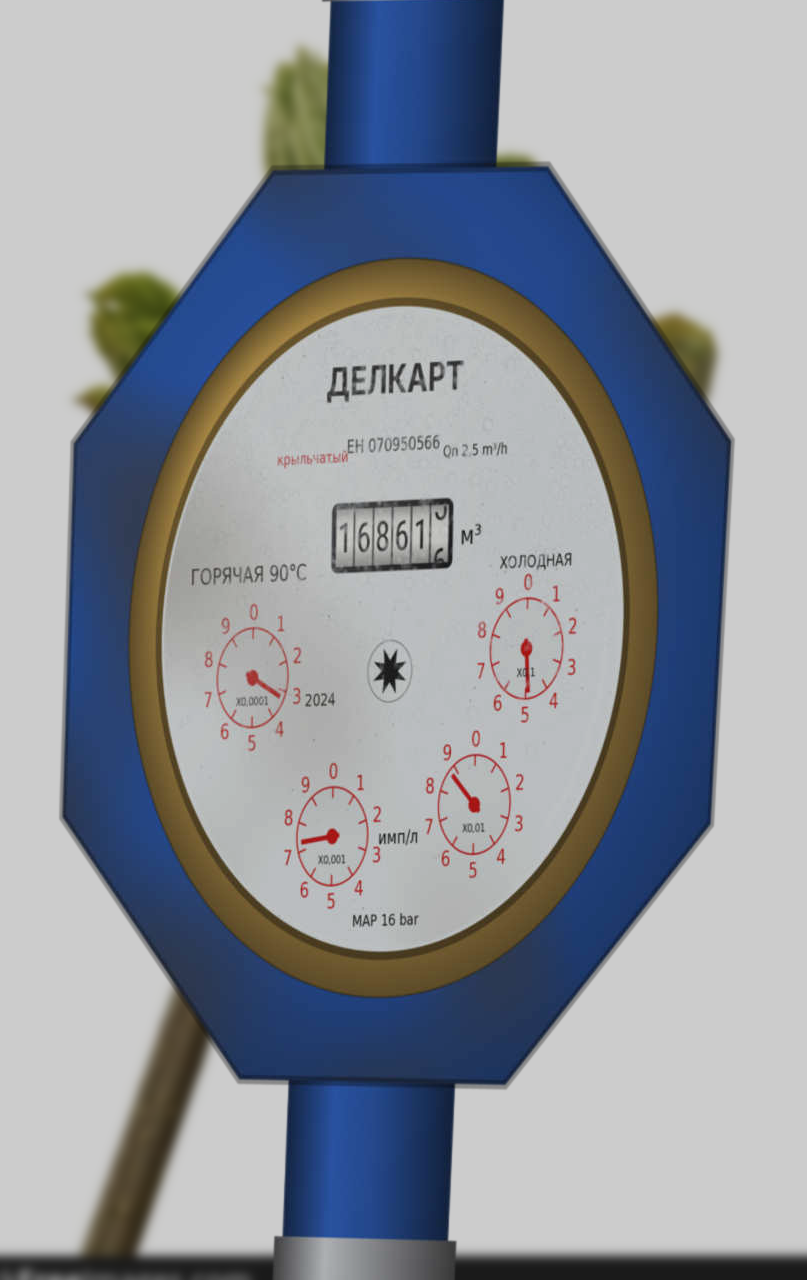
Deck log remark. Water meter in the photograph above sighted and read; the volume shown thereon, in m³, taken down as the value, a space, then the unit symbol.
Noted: 168615.4873 m³
